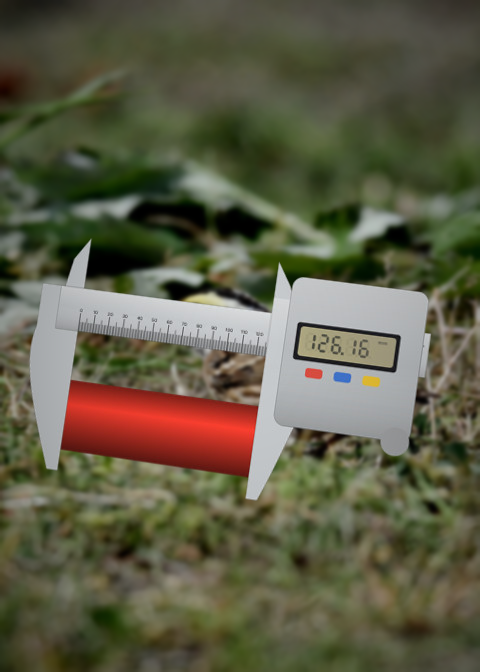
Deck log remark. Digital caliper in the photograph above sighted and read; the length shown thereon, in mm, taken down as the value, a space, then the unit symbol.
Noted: 126.16 mm
